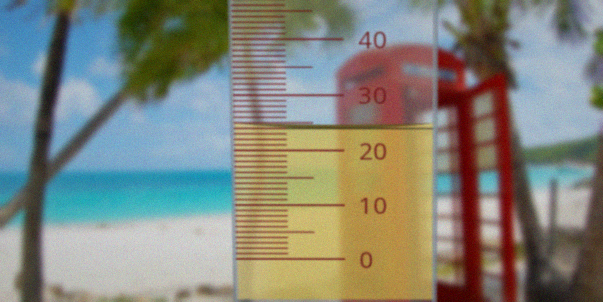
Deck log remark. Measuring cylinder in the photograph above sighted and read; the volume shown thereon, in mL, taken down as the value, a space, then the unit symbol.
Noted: 24 mL
